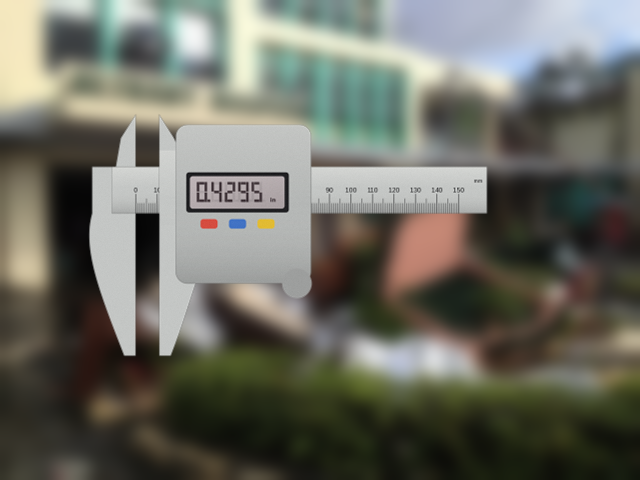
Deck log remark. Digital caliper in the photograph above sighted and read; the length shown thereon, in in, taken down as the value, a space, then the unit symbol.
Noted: 0.4295 in
